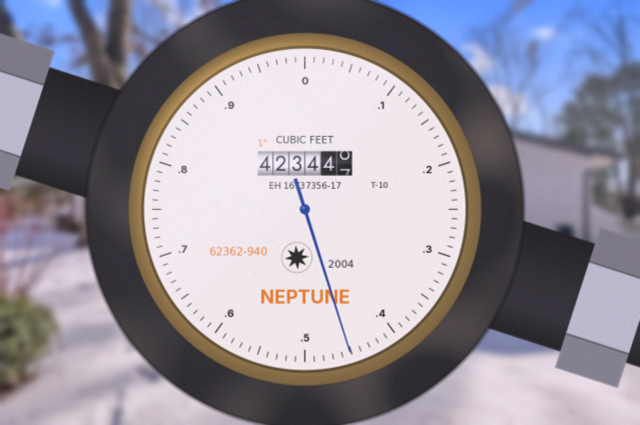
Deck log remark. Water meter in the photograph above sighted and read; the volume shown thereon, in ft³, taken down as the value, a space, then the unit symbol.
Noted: 423446.45 ft³
